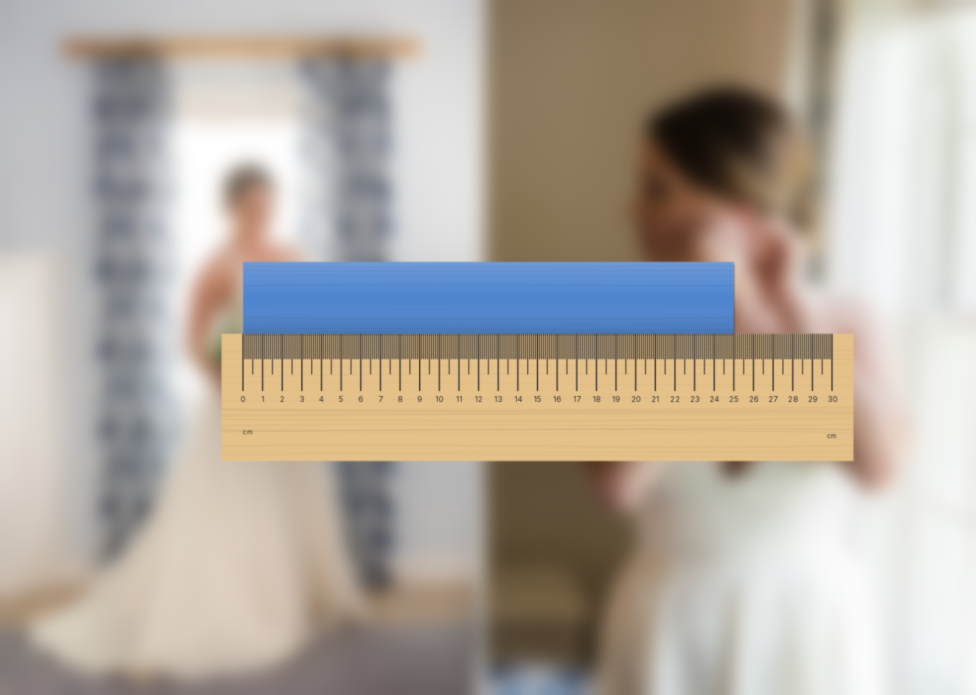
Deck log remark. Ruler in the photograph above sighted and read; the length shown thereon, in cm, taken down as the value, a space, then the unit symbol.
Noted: 25 cm
